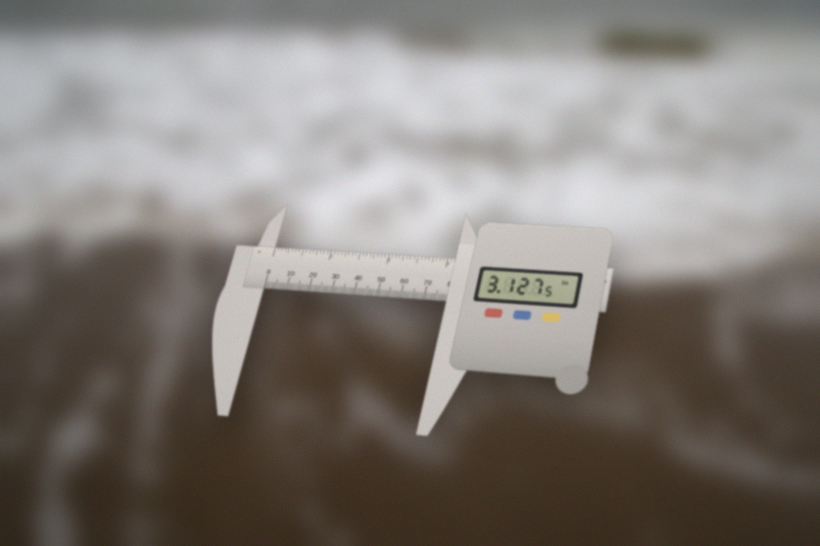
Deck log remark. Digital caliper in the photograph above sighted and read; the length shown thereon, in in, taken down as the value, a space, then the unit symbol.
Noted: 3.1275 in
